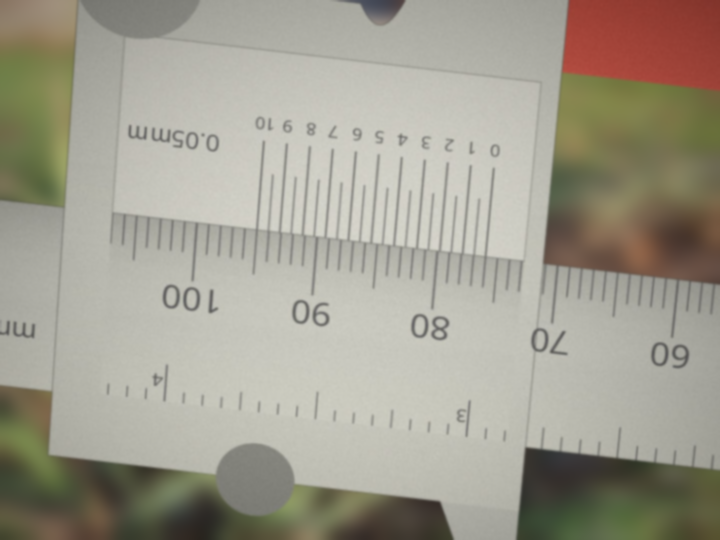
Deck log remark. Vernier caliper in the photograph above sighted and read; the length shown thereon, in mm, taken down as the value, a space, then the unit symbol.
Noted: 76.0 mm
